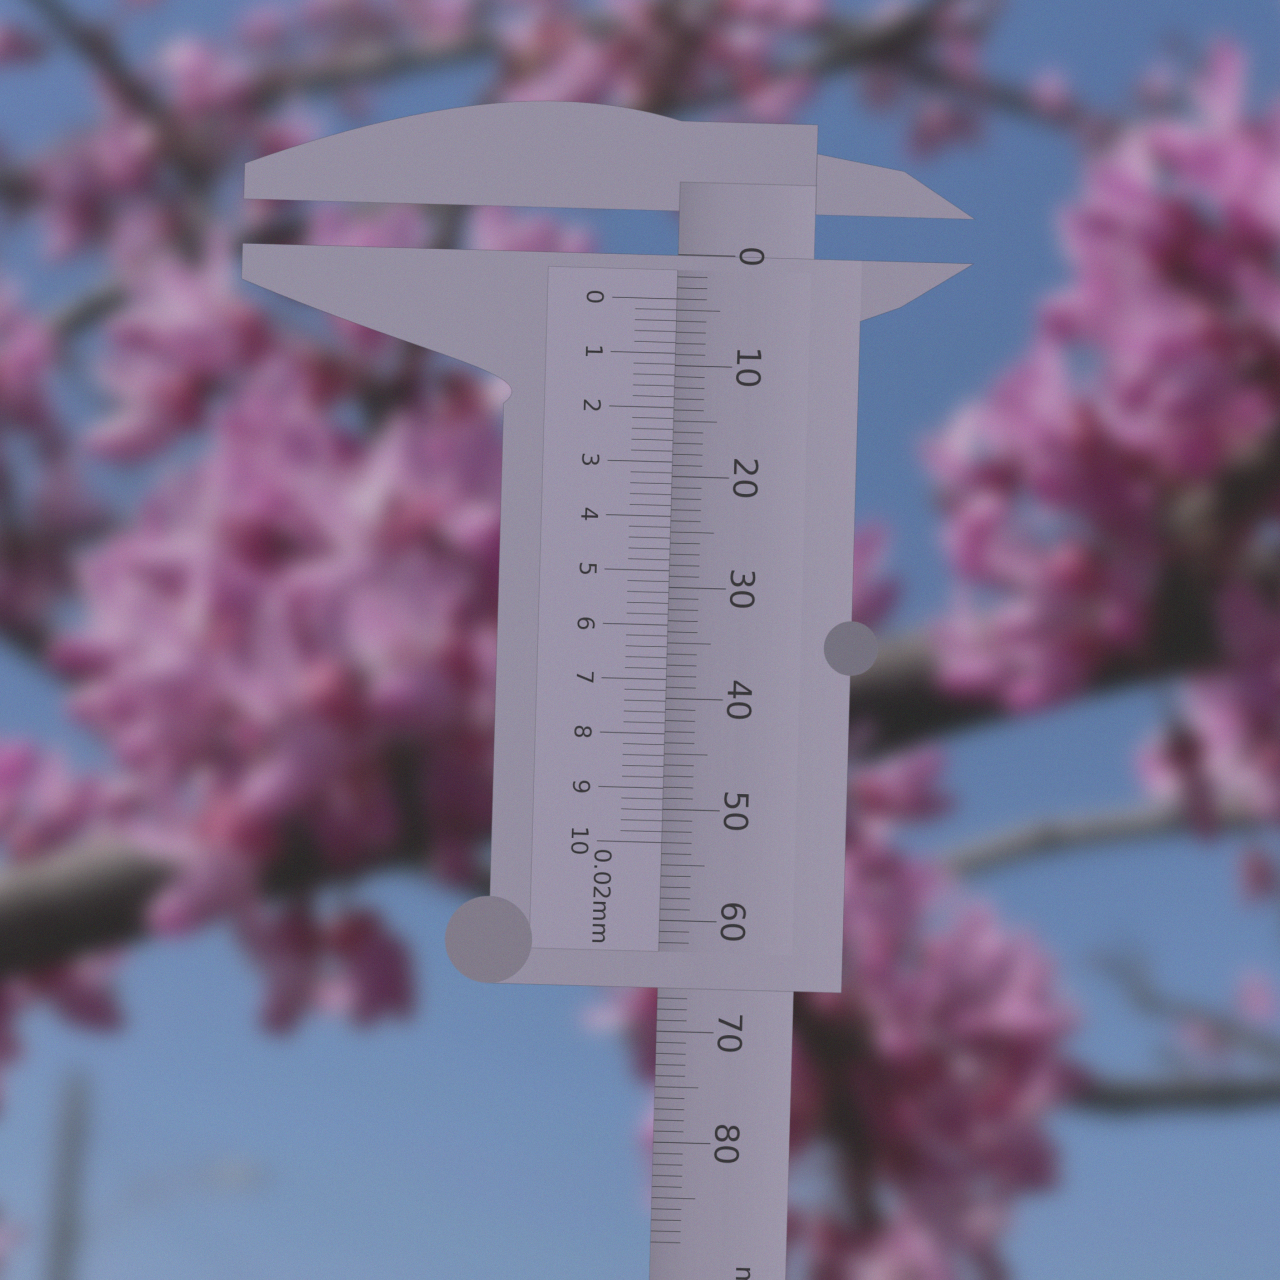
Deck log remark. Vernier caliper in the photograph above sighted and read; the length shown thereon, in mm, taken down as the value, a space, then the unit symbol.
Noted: 4.0 mm
